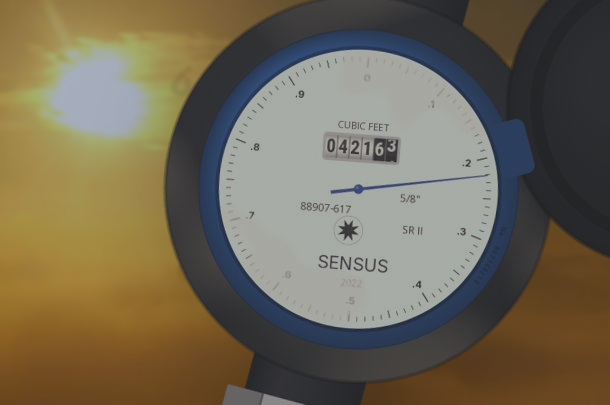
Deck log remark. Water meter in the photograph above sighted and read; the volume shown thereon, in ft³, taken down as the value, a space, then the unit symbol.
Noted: 42163.22 ft³
